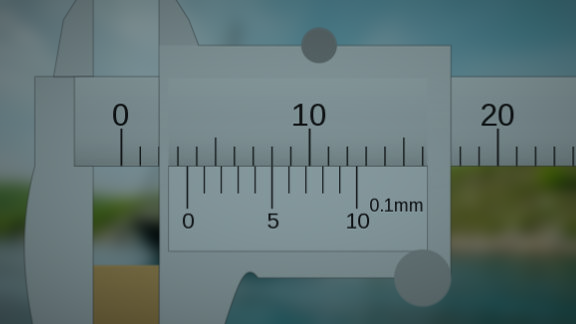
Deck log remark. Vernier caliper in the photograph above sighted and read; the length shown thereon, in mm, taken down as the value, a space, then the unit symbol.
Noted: 3.5 mm
